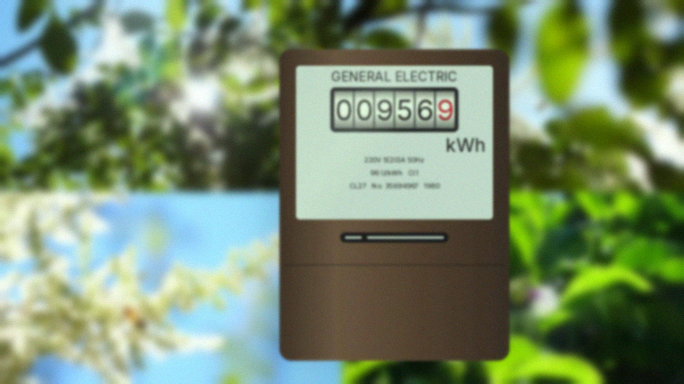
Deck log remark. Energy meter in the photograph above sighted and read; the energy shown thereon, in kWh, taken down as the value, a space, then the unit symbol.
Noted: 956.9 kWh
